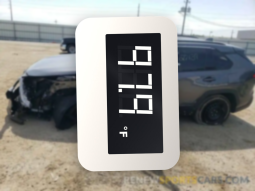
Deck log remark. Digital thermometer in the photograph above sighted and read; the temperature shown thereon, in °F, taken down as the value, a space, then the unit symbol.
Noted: 97.9 °F
